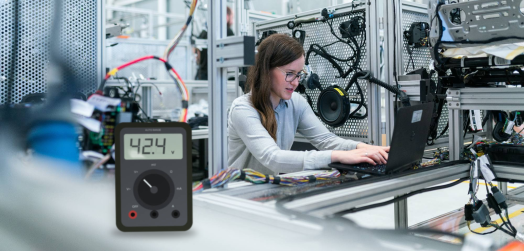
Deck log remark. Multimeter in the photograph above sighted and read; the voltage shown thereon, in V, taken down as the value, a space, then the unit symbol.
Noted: 42.4 V
